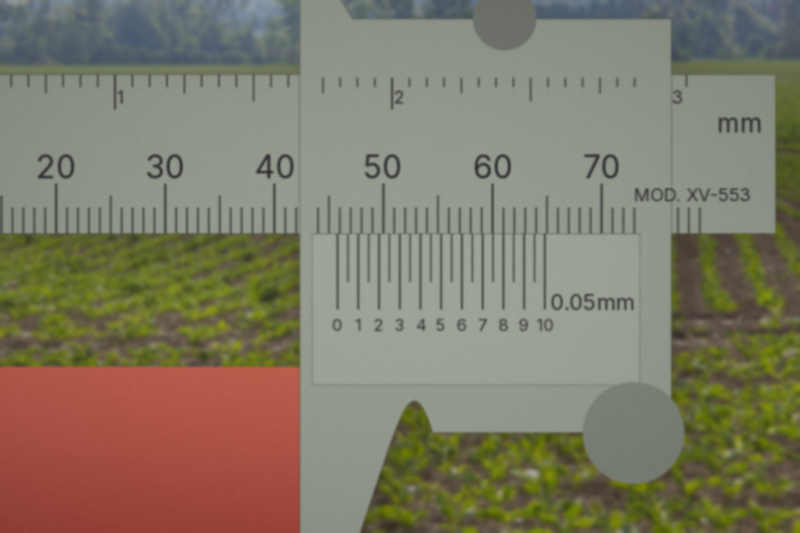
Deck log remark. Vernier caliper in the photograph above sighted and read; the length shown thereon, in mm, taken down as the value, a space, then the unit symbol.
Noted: 45.8 mm
